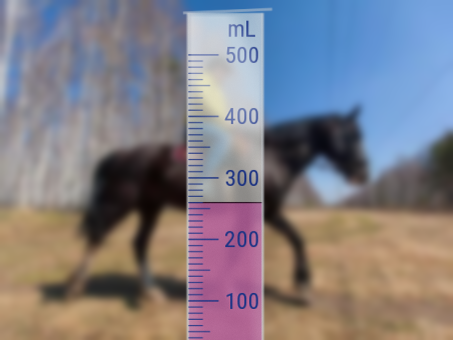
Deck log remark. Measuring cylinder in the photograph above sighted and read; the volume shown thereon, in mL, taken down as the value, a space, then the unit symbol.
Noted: 260 mL
